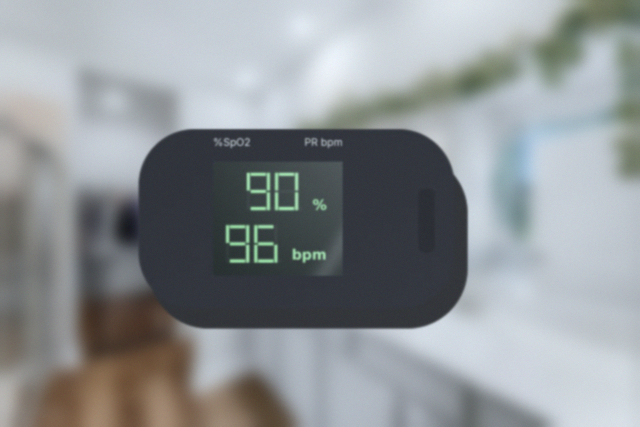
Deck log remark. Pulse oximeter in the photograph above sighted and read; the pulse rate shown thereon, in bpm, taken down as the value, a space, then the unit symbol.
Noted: 96 bpm
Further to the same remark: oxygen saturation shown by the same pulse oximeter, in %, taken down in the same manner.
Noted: 90 %
